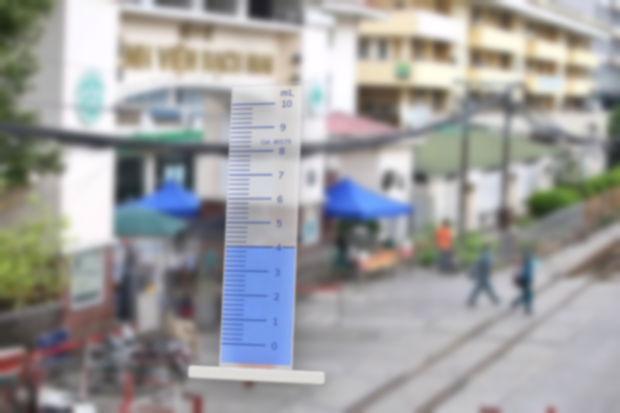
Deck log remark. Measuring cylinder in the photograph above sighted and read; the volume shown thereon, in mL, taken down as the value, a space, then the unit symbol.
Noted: 4 mL
